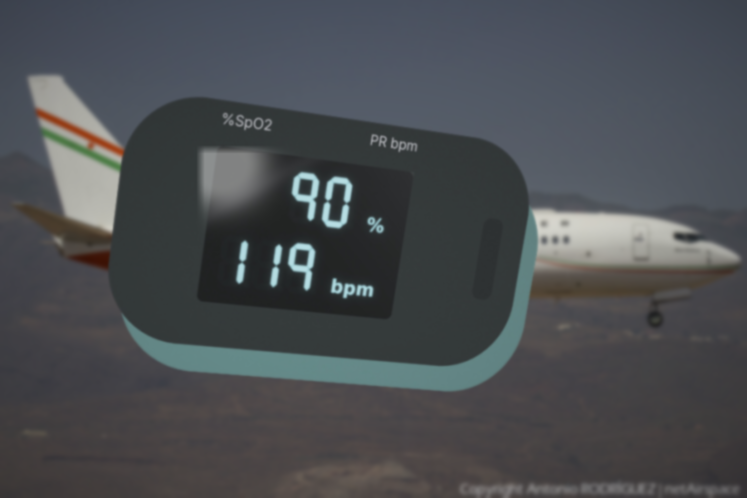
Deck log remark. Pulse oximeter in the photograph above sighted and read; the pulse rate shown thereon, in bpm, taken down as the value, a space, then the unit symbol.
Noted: 119 bpm
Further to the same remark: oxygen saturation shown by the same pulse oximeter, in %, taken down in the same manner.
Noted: 90 %
